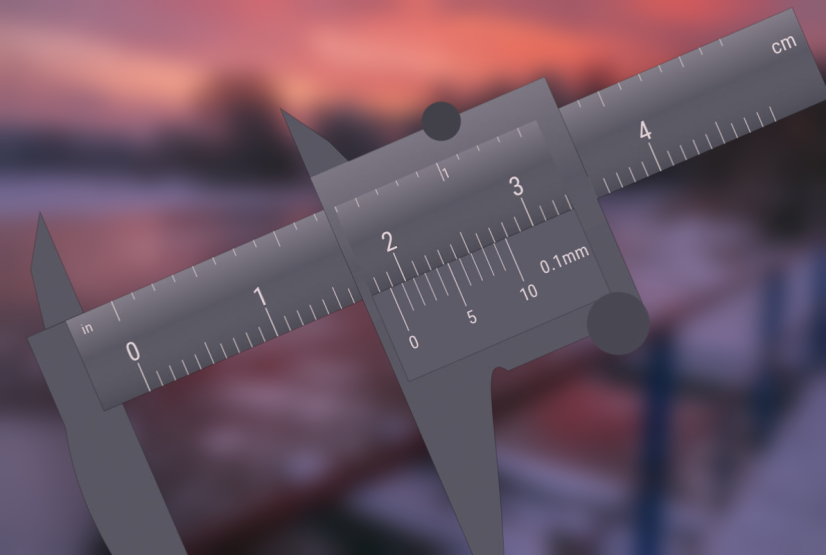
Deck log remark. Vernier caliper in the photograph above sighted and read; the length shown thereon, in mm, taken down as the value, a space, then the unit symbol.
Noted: 18.8 mm
